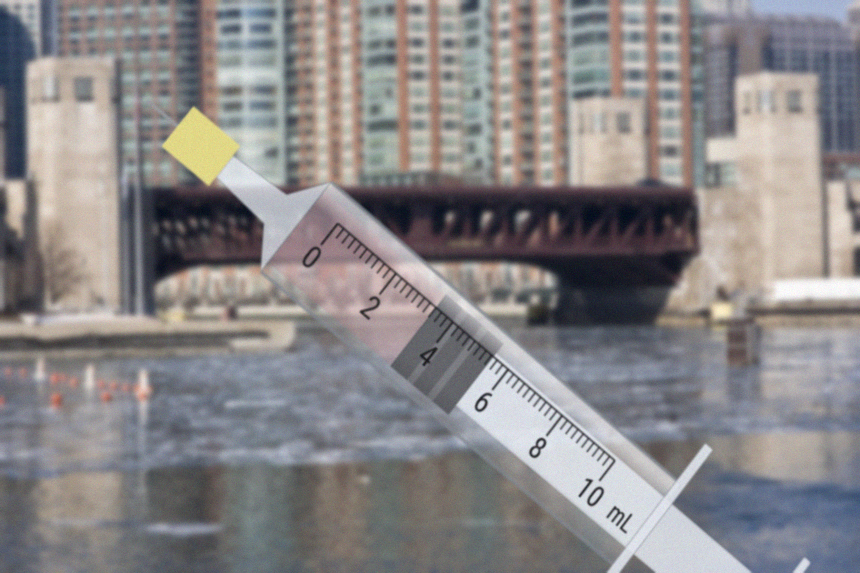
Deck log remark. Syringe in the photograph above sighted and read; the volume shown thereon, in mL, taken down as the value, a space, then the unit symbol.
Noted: 3.4 mL
